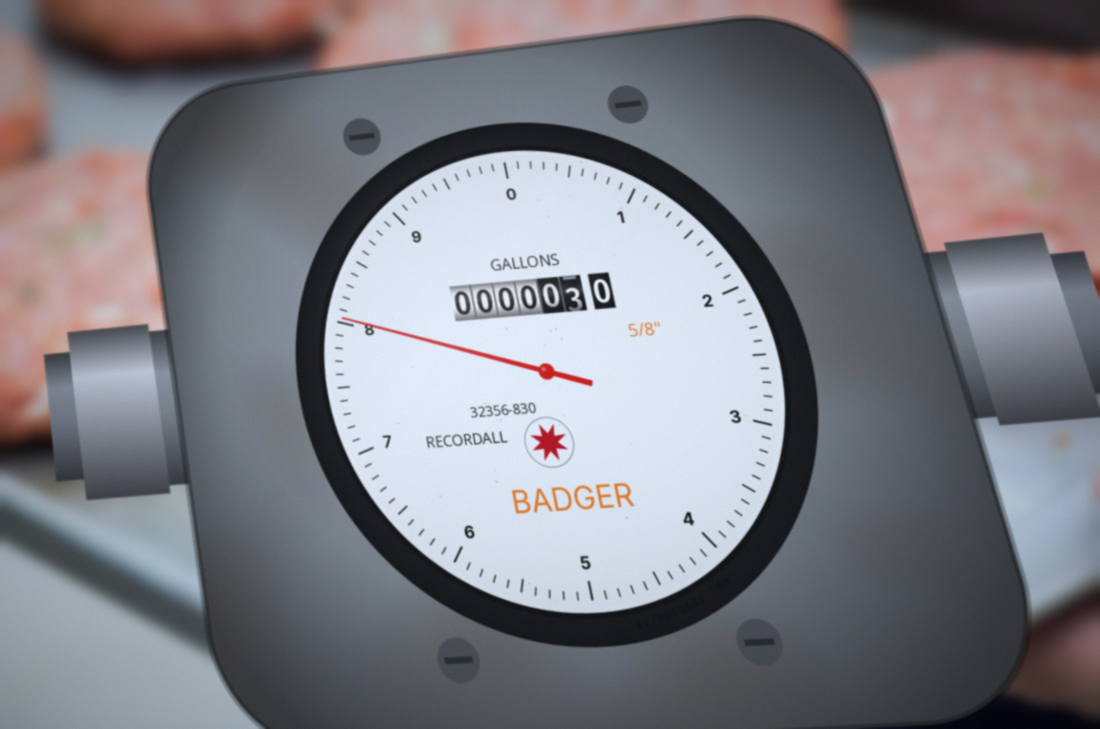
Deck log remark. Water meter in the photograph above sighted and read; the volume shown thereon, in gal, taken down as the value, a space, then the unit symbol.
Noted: 28.0 gal
